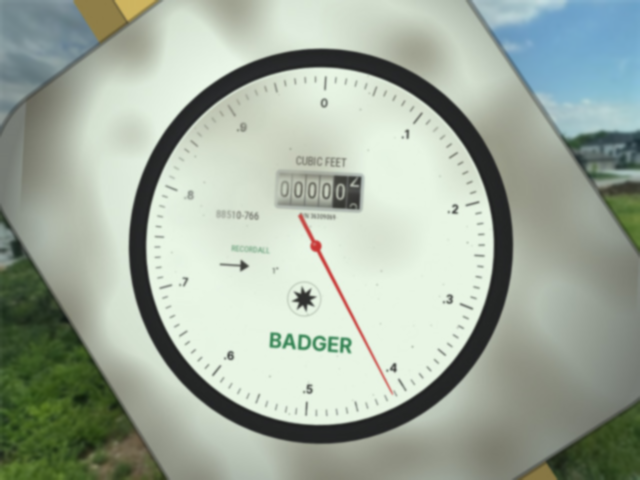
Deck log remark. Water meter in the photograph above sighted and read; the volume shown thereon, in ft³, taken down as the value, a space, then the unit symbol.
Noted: 2.41 ft³
